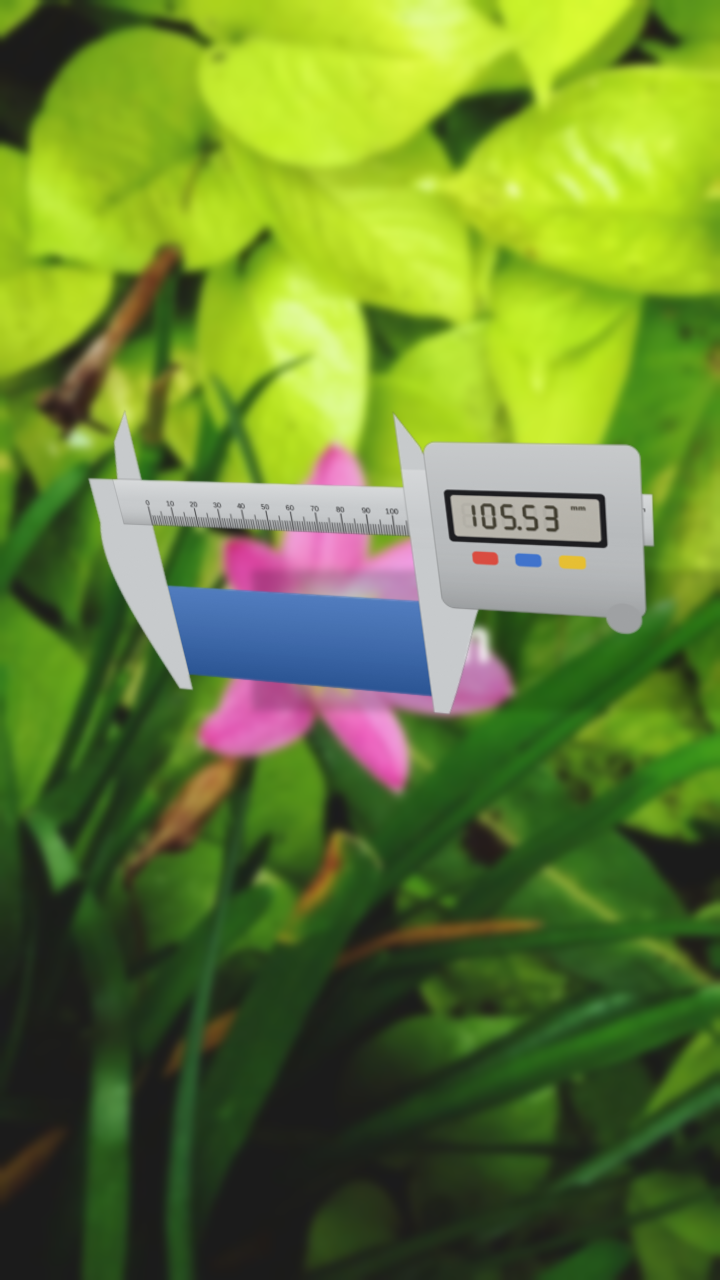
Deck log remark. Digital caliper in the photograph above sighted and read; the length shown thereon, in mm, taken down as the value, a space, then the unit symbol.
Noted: 105.53 mm
